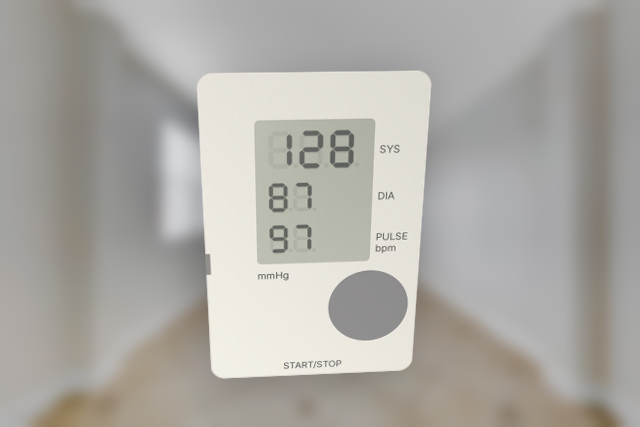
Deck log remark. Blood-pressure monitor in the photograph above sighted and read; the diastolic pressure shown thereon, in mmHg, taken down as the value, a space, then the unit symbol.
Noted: 87 mmHg
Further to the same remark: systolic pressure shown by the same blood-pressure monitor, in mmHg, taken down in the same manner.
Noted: 128 mmHg
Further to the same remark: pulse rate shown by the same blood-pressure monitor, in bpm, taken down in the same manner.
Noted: 97 bpm
